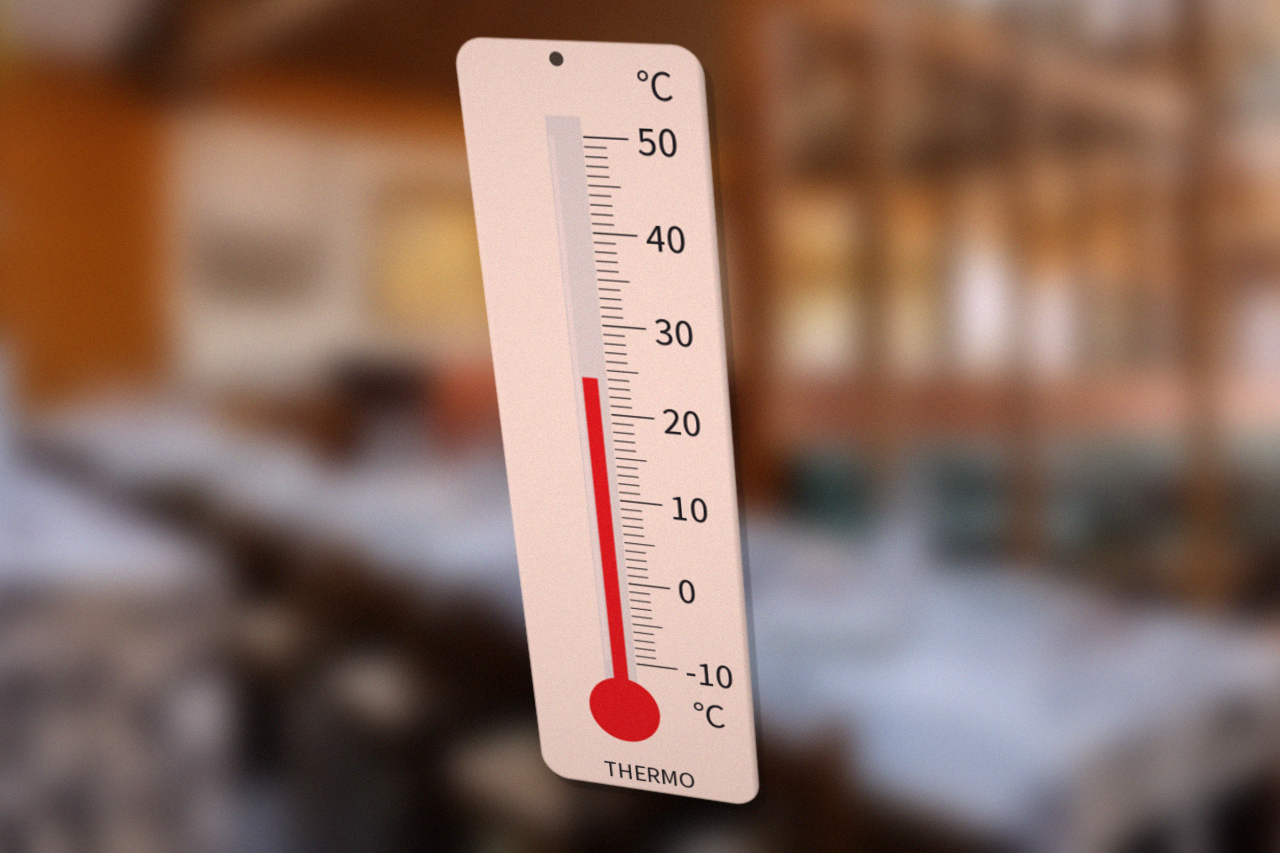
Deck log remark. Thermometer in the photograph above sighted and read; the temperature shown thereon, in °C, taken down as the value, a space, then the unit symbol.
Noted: 24 °C
